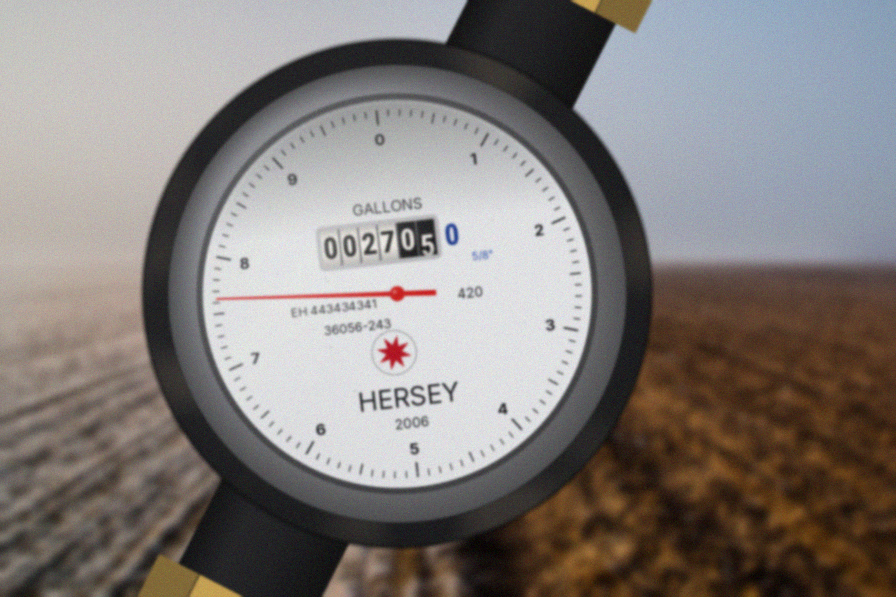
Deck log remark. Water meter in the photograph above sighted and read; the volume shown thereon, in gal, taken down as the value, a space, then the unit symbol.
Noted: 27047.6 gal
